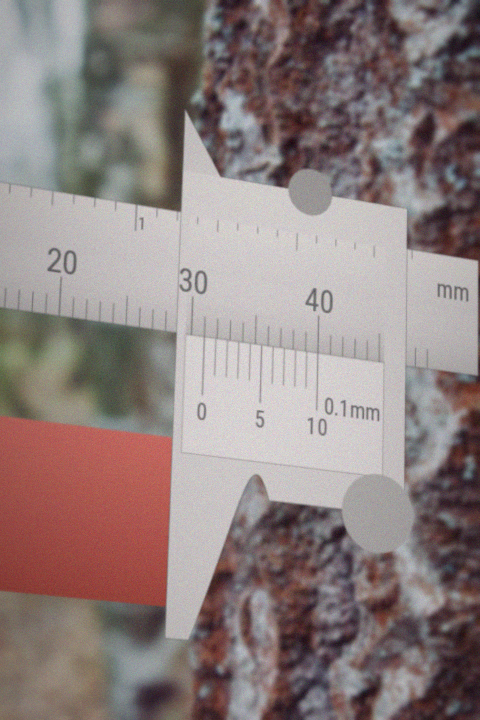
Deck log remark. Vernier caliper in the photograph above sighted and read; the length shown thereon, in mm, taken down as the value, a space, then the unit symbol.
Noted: 31.0 mm
